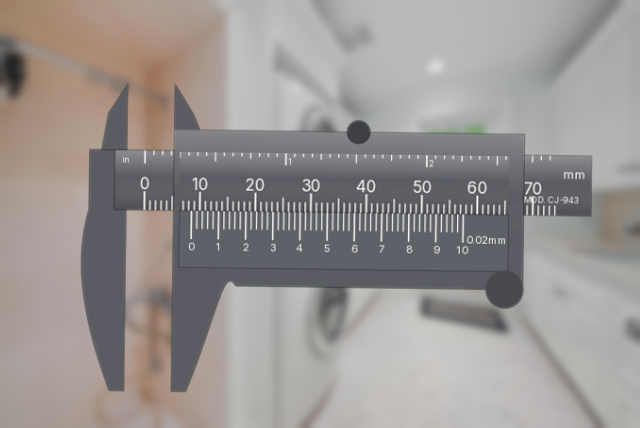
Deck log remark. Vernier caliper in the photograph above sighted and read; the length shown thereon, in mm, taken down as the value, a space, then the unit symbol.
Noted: 8.5 mm
